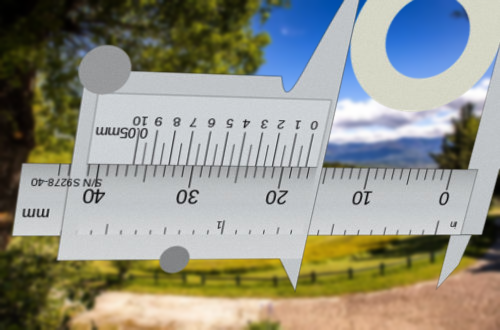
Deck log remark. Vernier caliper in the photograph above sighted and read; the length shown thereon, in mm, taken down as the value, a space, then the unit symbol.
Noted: 17.4 mm
